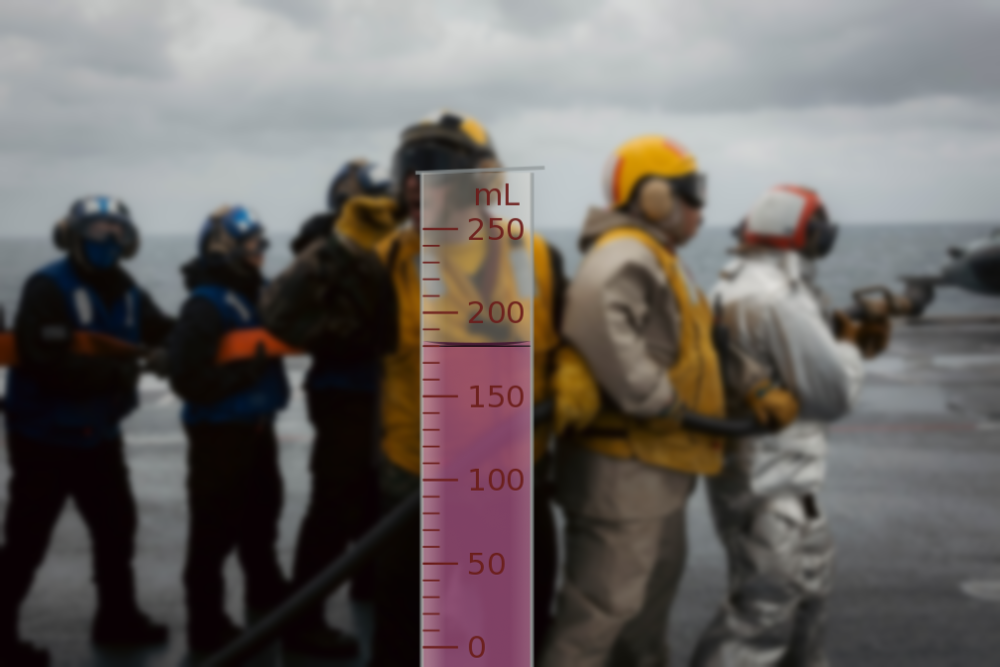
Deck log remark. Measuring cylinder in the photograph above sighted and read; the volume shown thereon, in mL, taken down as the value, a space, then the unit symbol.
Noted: 180 mL
